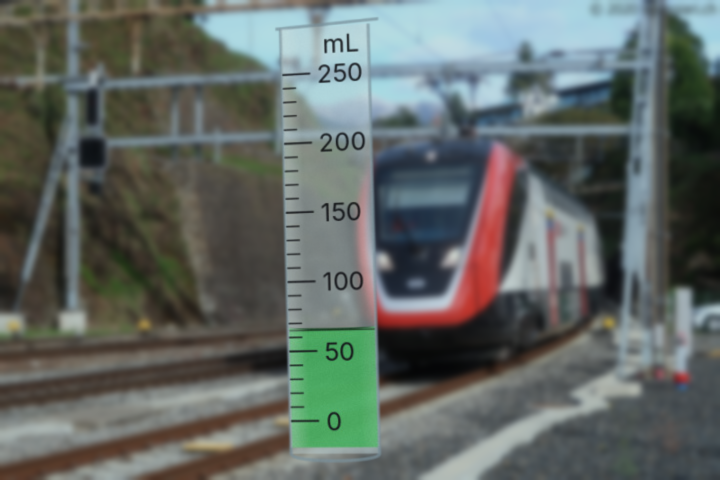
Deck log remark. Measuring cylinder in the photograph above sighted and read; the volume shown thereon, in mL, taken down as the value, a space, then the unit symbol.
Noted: 65 mL
